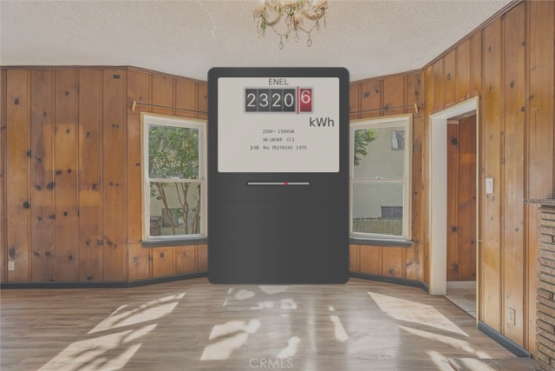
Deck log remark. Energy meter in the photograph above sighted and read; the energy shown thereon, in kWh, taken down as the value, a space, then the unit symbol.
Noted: 2320.6 kWh
